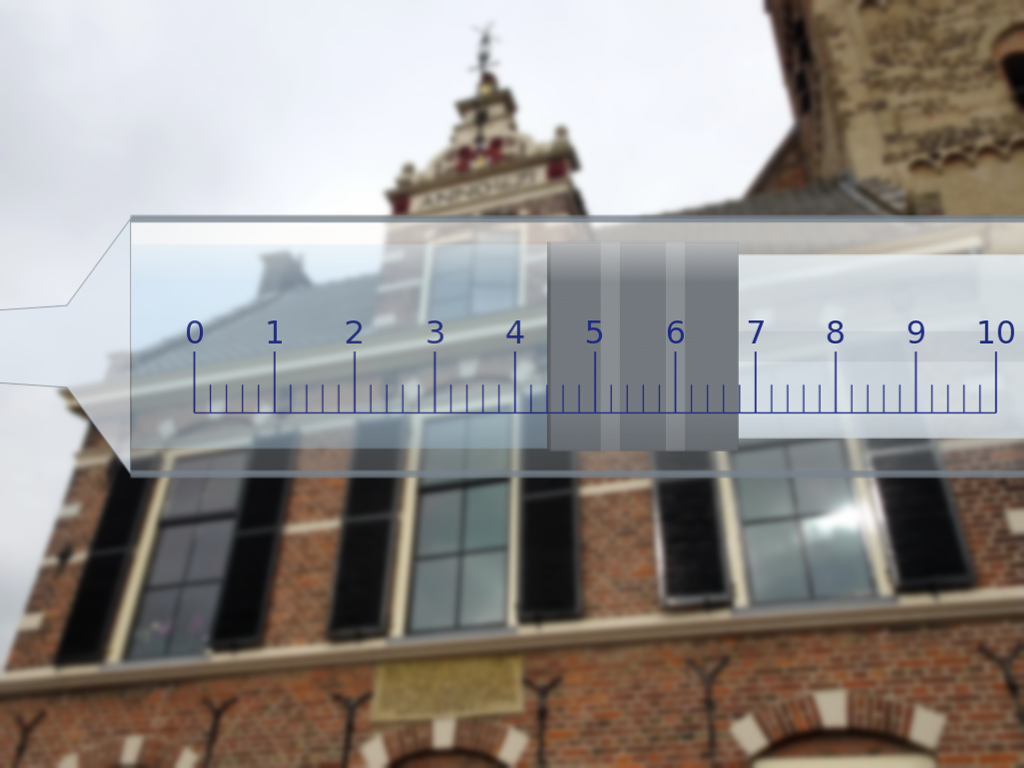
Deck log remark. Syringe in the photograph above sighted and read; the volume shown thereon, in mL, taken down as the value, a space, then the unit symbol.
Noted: 4.4 mL
